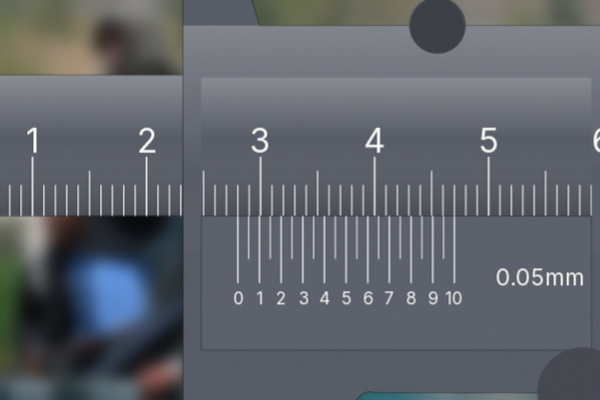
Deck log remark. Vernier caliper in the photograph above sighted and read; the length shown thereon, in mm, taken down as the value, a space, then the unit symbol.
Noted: 28.0 mm
